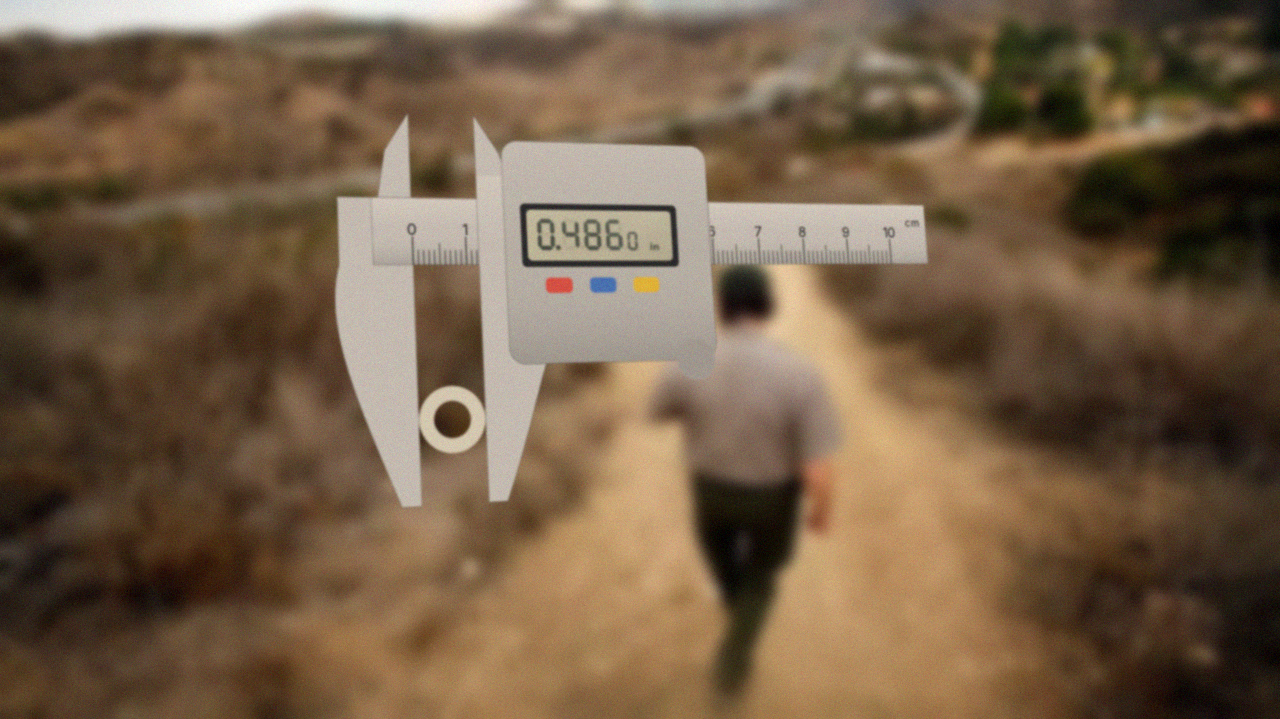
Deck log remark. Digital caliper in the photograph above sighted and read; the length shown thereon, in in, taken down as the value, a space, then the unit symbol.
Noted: 0.4860 in
